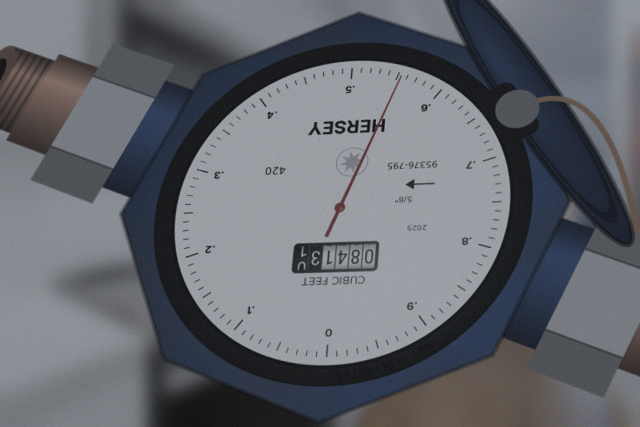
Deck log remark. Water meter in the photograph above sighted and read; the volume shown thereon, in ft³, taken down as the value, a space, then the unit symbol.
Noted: 84130.55 ft³
